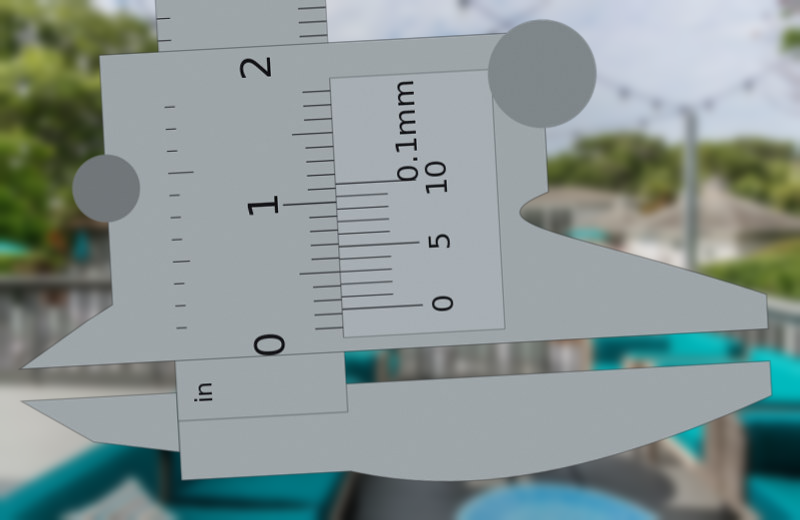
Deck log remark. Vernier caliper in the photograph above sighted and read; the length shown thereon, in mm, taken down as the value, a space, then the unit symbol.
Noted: 2.3 mm
